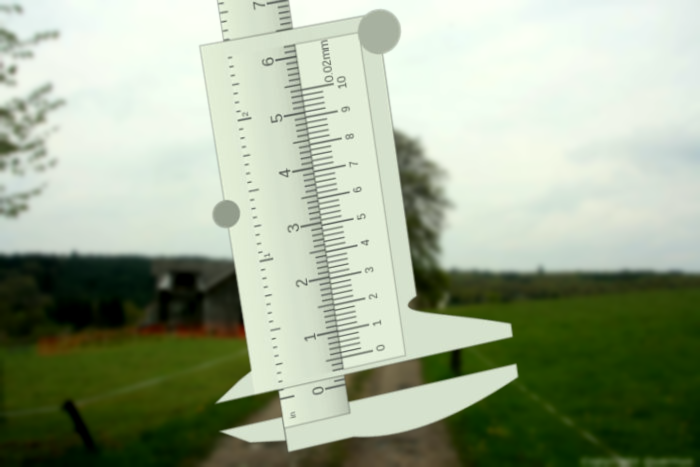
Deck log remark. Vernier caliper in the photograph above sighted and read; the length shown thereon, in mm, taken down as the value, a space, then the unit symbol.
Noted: 5.0 mm
